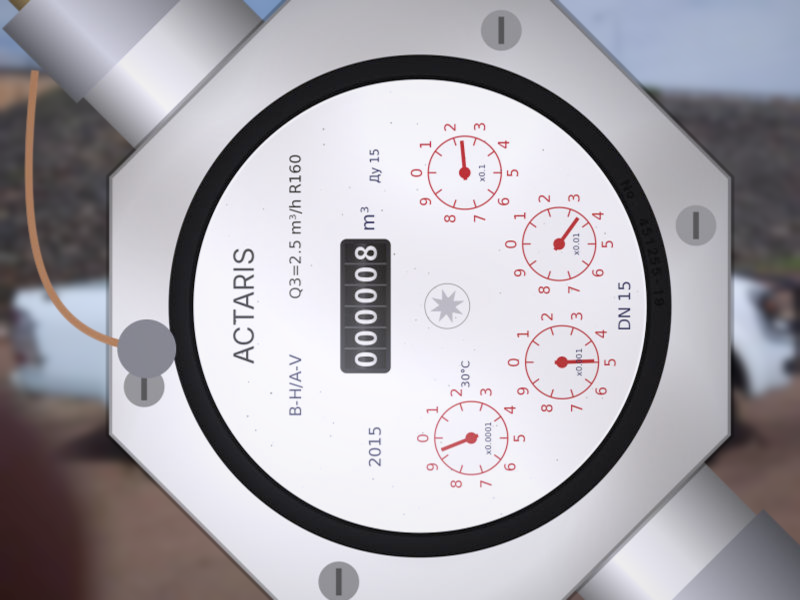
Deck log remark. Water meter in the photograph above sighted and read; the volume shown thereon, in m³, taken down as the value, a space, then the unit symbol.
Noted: 8.2349 m³
